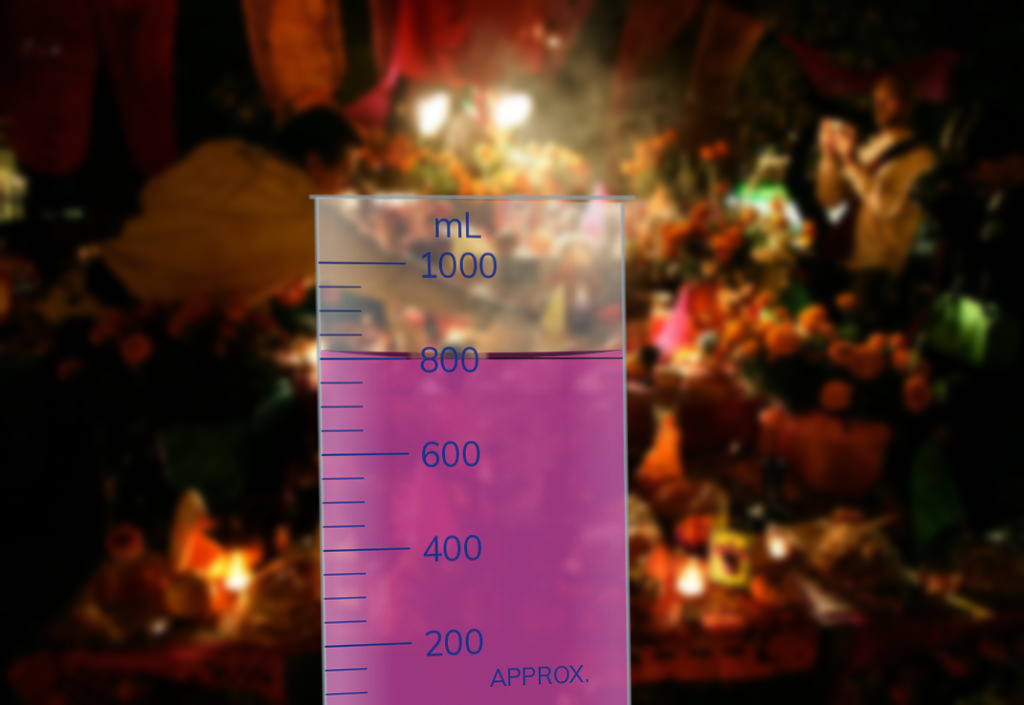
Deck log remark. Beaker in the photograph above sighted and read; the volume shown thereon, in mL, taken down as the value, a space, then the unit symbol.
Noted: 800 mL
